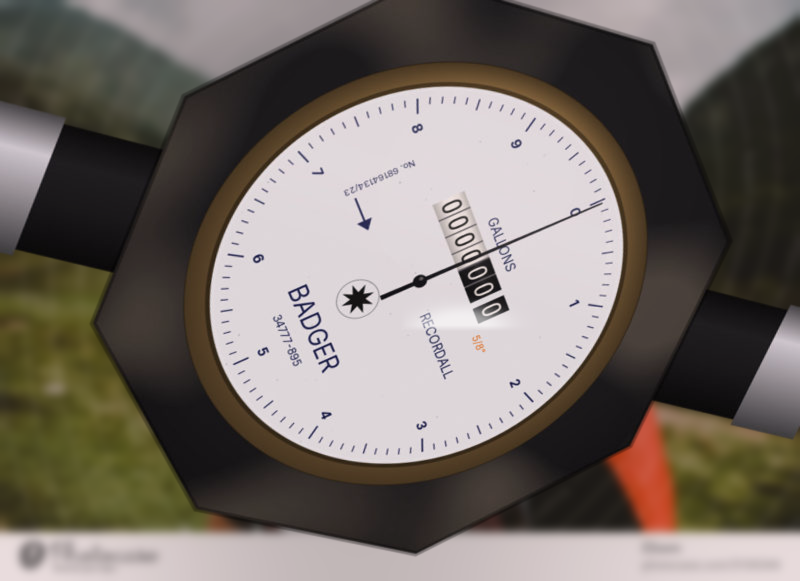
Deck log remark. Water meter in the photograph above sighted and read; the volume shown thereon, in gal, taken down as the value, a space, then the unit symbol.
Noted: 0.0 gal
